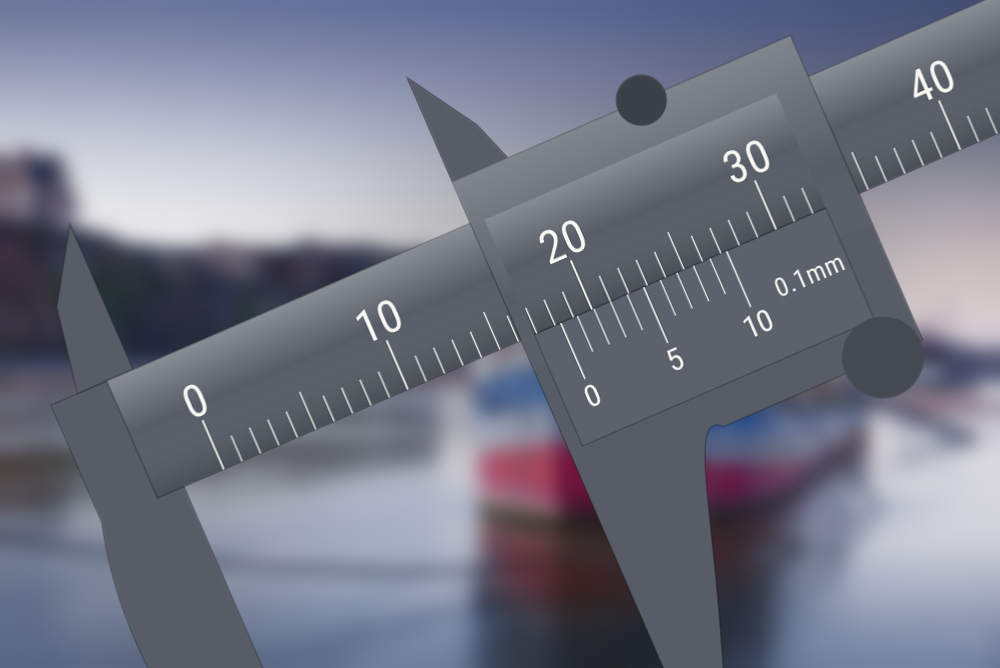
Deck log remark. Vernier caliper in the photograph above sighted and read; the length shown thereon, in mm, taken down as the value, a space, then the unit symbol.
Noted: 18.3 mm
